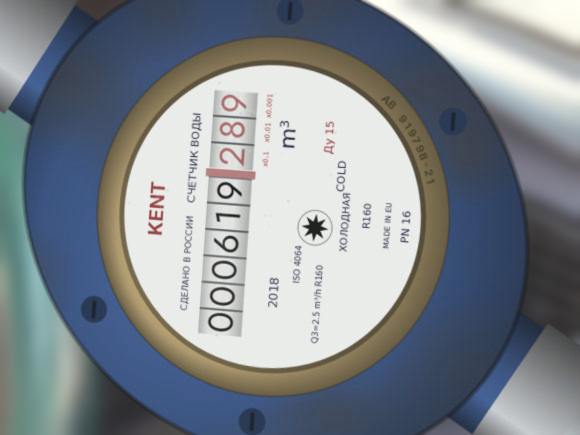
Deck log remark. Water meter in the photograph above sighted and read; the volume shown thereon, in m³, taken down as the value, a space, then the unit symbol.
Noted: 619.289 m³
